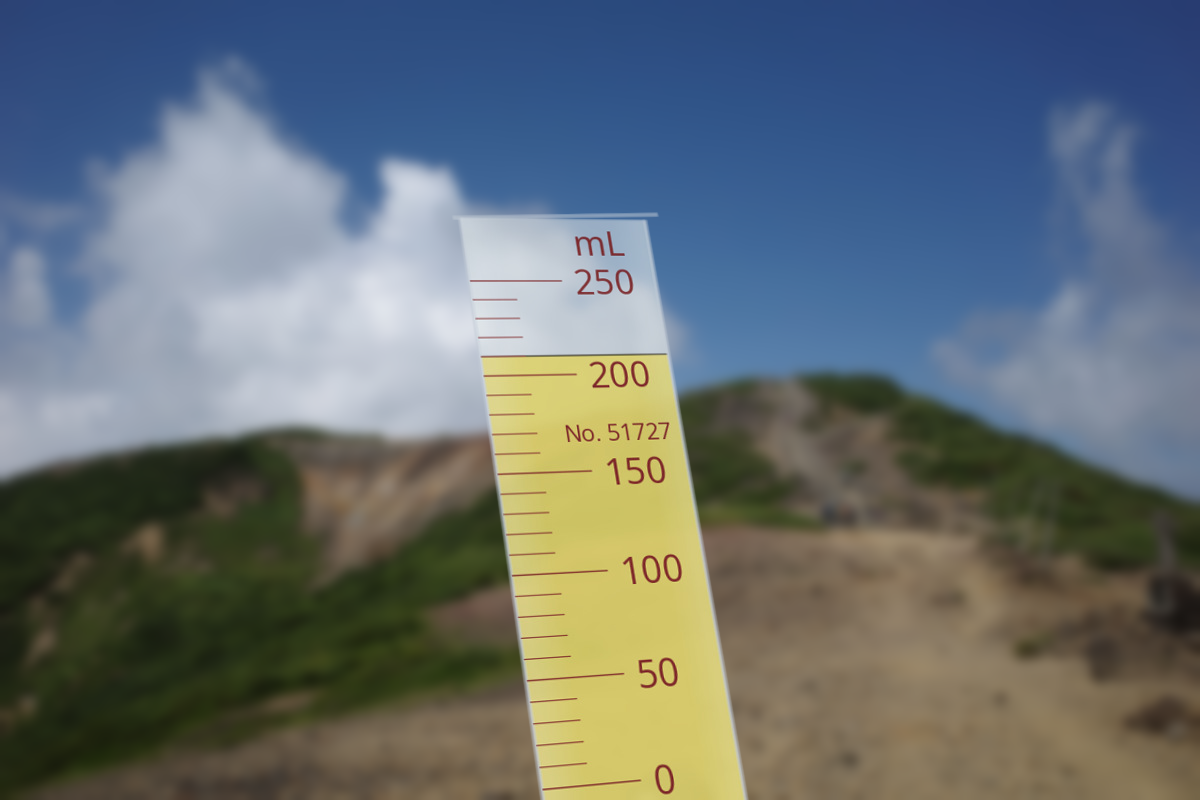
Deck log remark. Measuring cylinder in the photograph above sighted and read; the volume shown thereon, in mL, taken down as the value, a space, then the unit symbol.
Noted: 210 mL
